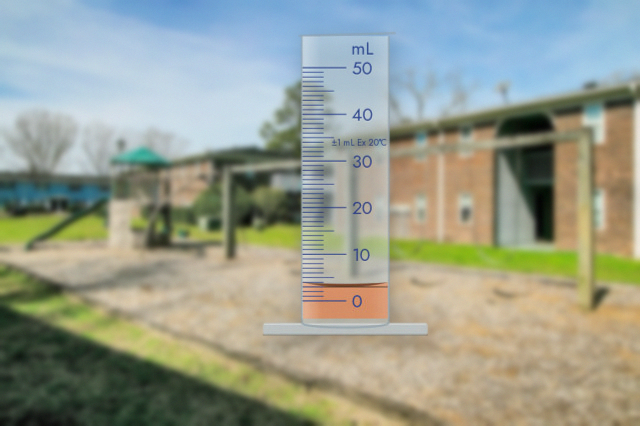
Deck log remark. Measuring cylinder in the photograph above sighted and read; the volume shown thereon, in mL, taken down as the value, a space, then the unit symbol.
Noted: 3 mL
